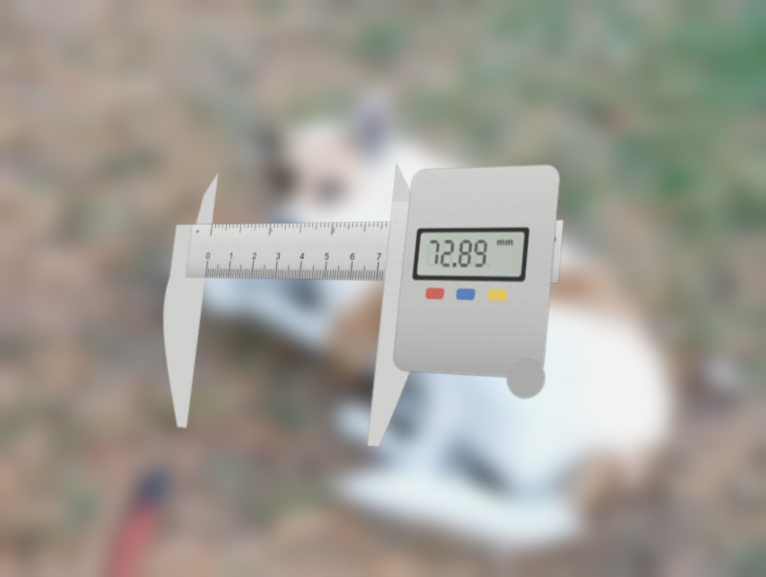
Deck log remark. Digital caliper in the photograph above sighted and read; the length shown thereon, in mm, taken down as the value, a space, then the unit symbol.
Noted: 72.89 mm
